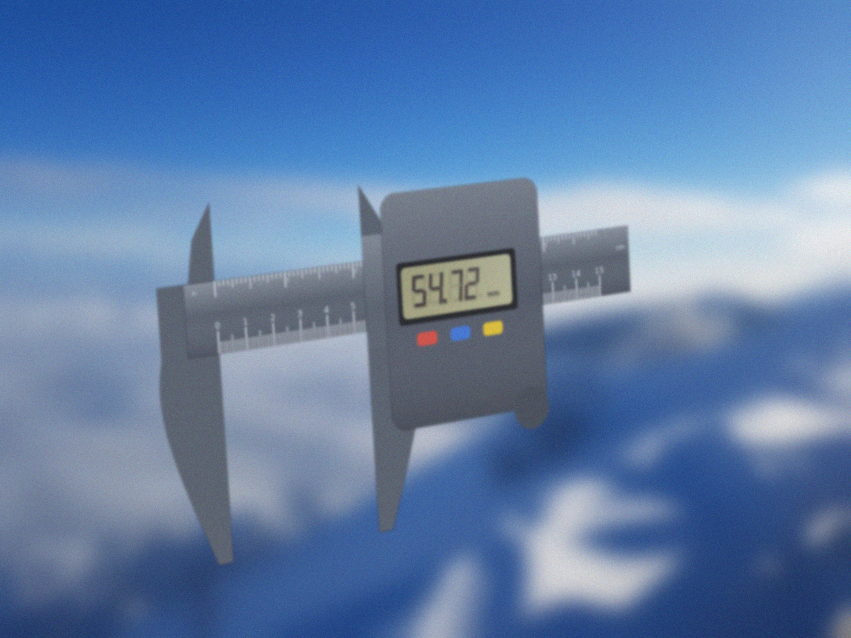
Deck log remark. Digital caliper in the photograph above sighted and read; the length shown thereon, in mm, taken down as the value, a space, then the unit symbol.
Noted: 54.72 mm
